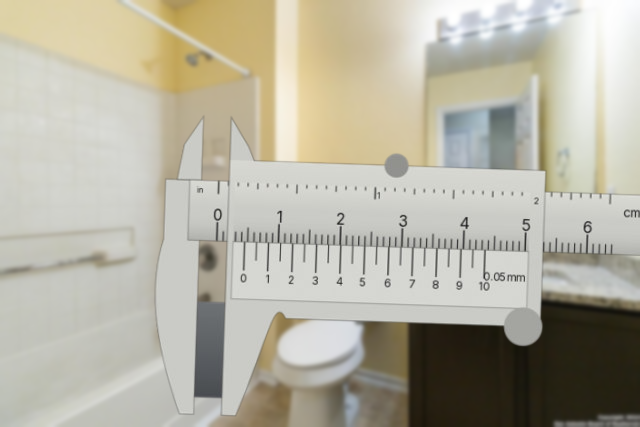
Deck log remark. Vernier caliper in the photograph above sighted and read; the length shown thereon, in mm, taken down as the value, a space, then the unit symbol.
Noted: 4.5 mm
